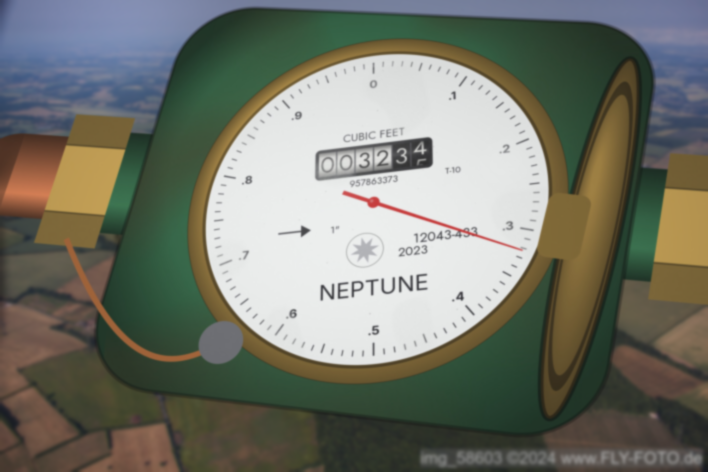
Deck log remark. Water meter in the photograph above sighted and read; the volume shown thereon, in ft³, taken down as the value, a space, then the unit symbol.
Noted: 3234.32 ft³
